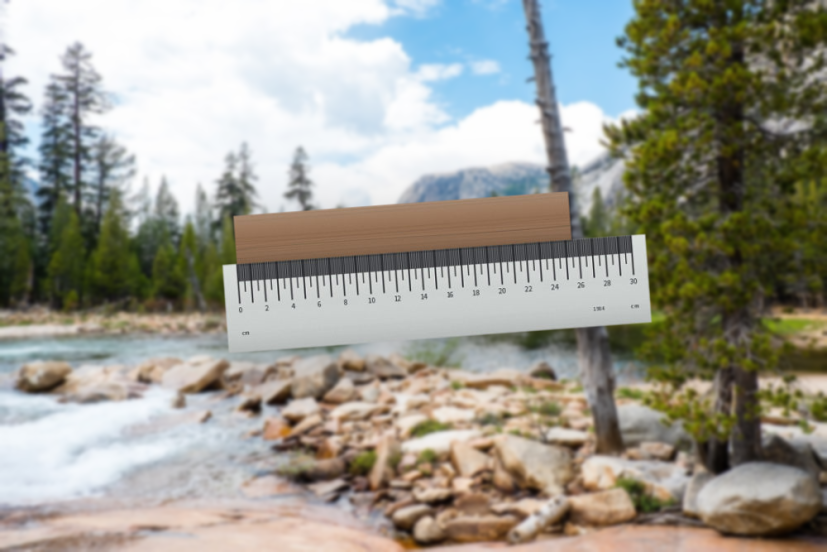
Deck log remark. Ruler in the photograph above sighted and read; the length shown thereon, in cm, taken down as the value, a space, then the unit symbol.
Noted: 25.5 cm
